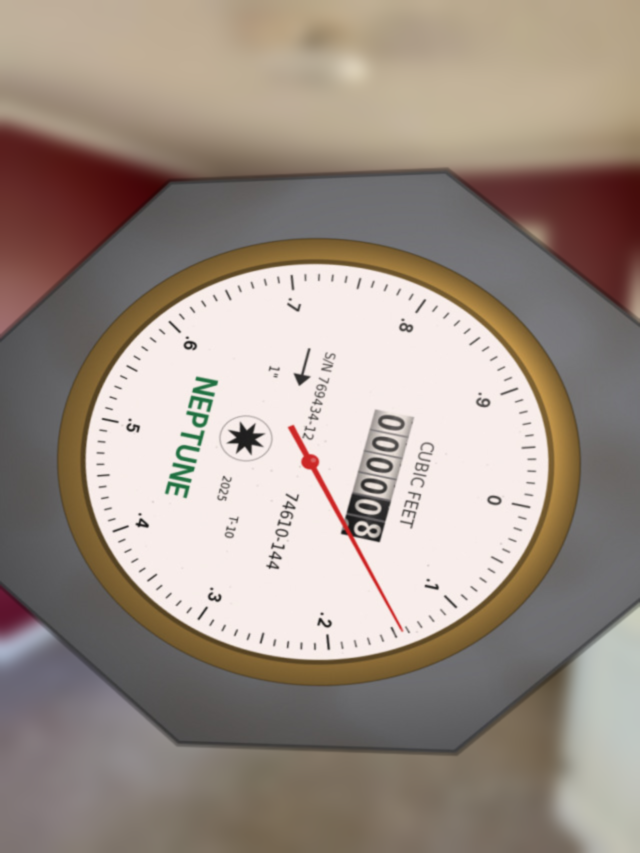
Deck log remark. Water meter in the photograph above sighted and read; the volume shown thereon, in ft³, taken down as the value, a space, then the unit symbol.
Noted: 8.14 ft³
